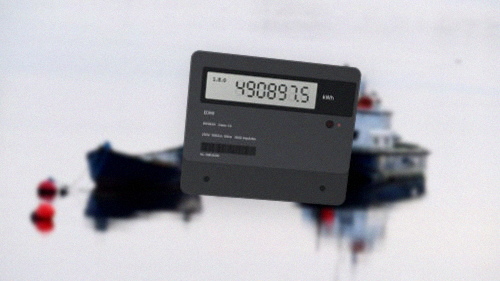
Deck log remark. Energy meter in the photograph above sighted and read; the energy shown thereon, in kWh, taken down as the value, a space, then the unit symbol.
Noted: 490897.5 kWh
